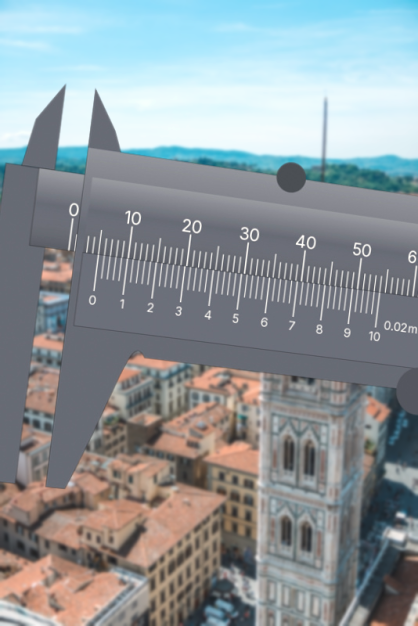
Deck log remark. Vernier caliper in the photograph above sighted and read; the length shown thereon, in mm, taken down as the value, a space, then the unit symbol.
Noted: 5.0 mm
